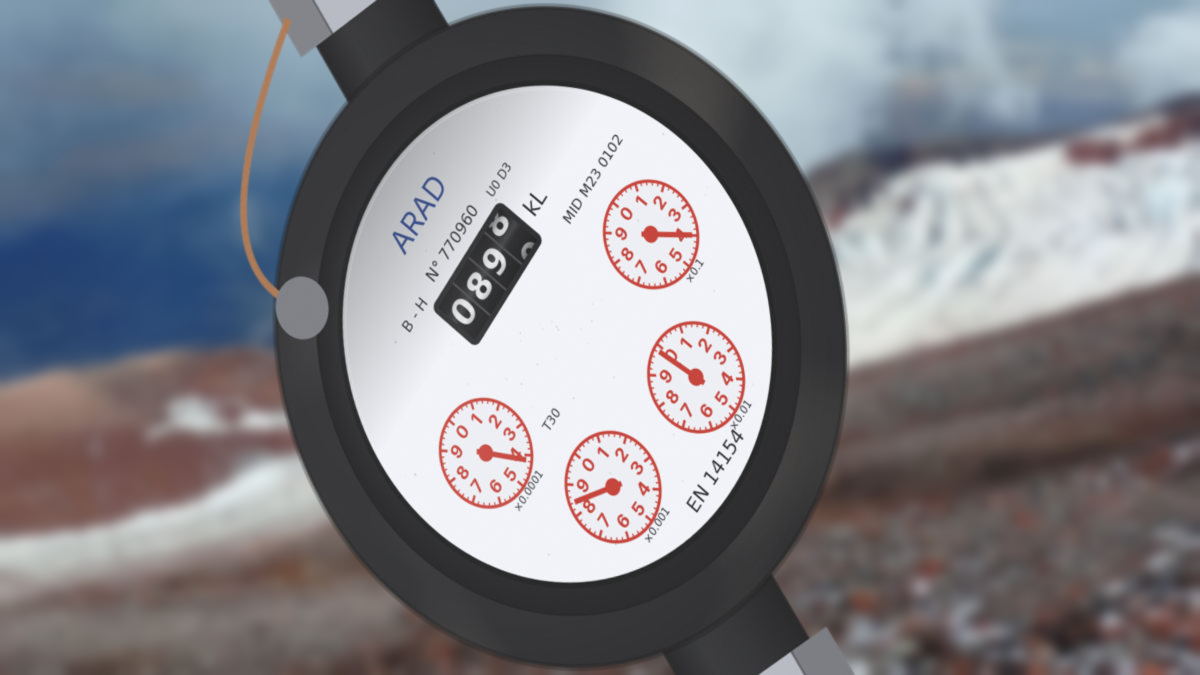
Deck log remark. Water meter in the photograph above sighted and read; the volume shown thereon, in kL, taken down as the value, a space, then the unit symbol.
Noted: 898.3984 kL
